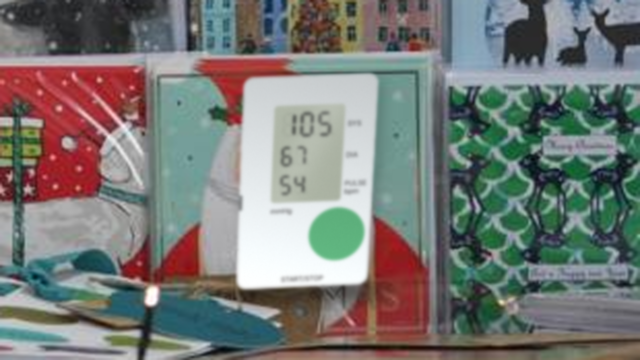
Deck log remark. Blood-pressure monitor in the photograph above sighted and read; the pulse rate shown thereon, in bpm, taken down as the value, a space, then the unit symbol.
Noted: 54 bpm
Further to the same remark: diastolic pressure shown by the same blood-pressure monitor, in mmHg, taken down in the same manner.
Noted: 67 mmHg
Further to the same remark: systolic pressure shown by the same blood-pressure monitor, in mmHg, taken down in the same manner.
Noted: 105 mmHg
